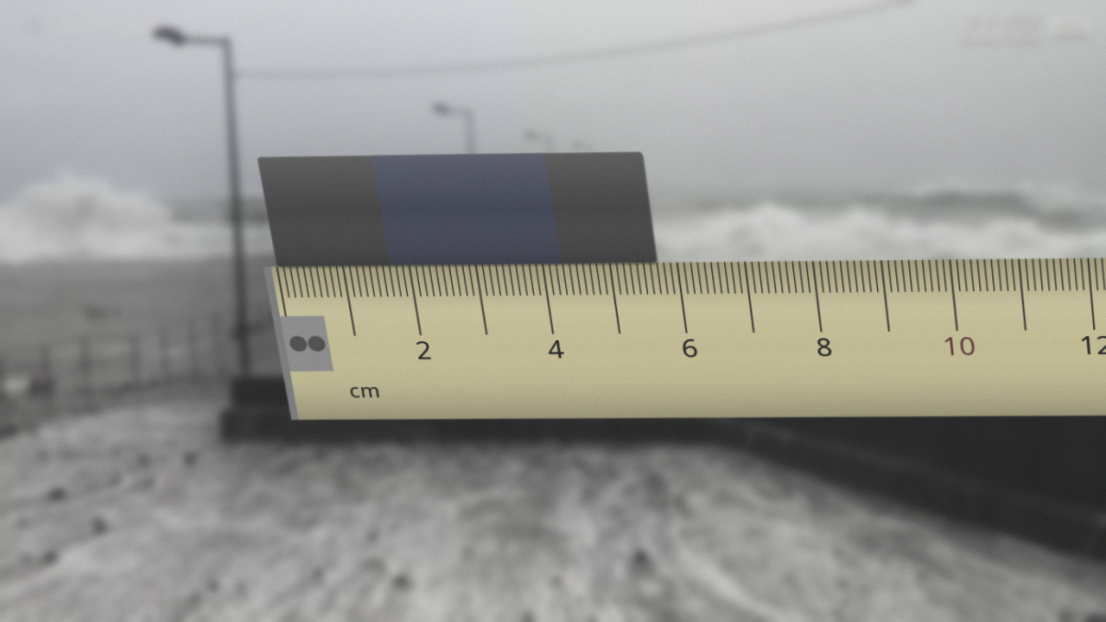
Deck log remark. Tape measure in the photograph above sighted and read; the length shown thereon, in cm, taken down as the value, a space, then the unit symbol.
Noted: 5.7 cm
